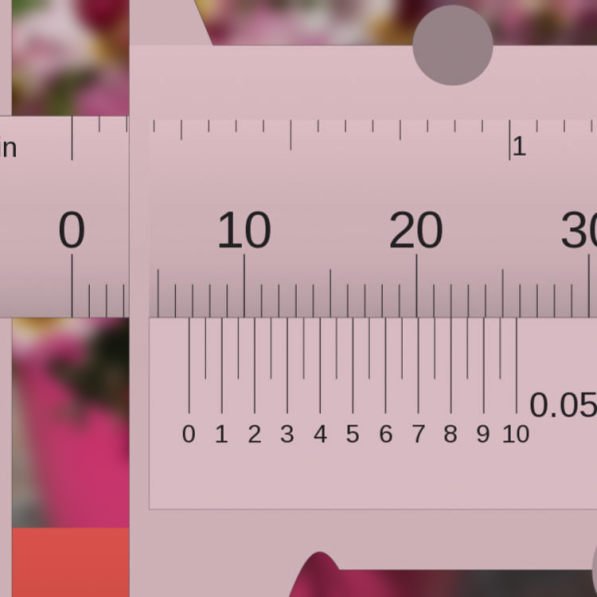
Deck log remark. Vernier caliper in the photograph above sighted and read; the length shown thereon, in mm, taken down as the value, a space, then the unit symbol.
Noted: 6.8 mm
